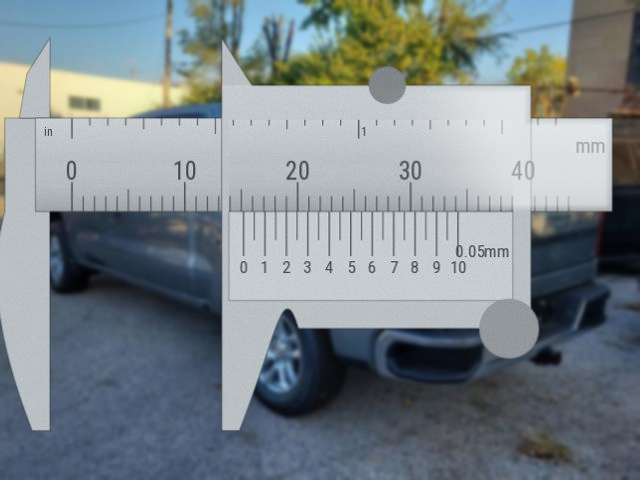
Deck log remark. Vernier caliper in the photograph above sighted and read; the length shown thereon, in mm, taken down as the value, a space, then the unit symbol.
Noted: 15.2 mm
